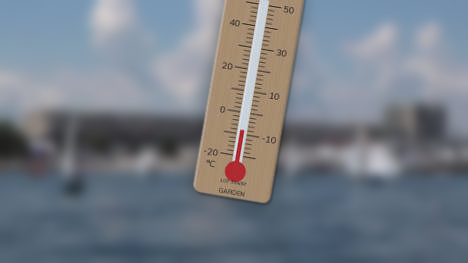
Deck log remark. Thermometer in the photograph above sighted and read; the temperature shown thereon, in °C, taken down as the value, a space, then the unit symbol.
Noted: -8 °C
